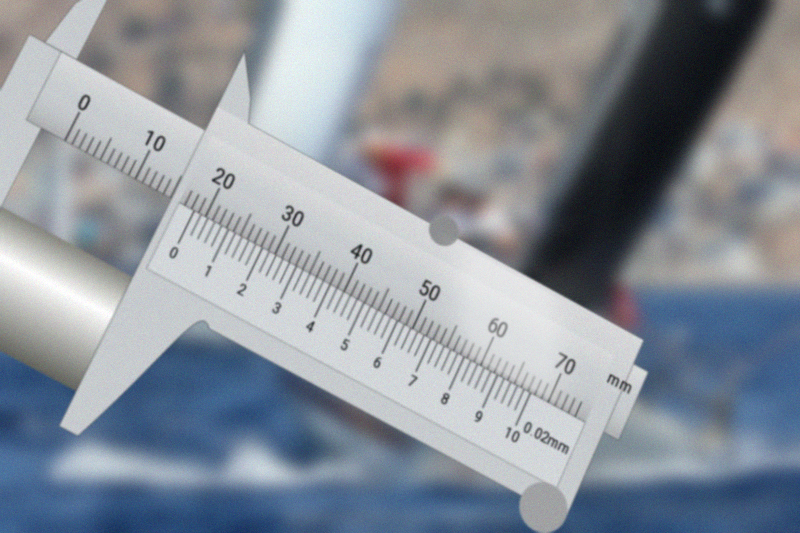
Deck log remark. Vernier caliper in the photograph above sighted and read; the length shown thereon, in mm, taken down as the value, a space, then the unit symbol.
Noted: 18.4 mm
